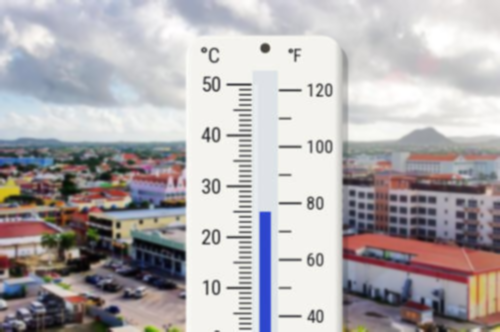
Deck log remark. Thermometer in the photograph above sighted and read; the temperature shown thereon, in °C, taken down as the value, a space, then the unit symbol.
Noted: 25 °C
